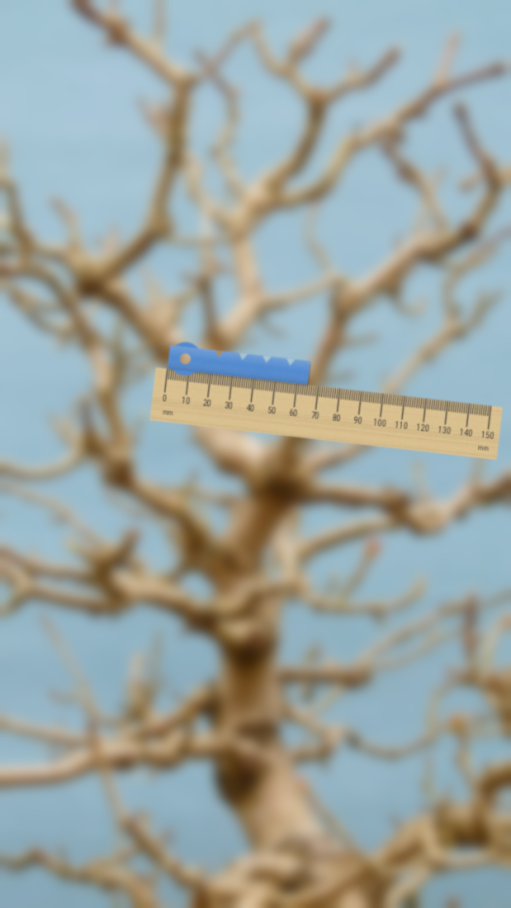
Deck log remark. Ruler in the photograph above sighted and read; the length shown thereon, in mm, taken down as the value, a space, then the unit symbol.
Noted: 65 mm
